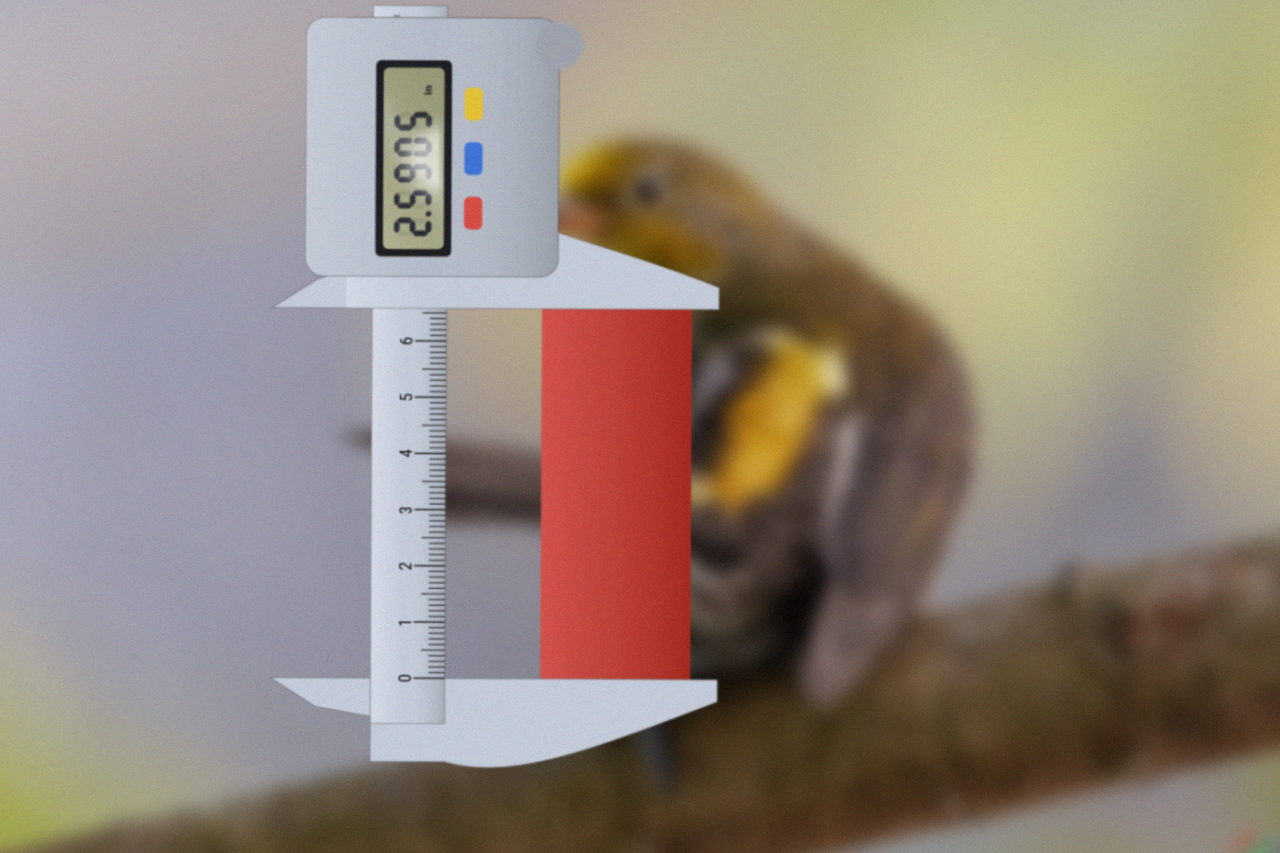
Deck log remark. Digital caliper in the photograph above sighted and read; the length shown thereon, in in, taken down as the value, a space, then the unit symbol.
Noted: 2.5905 in
